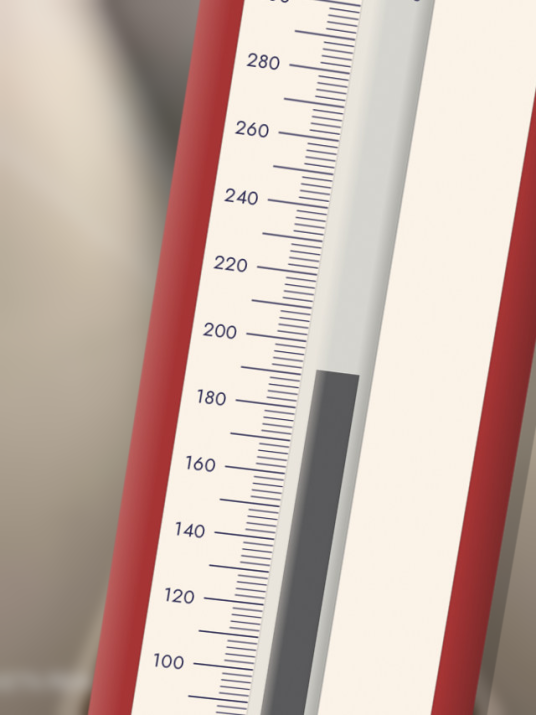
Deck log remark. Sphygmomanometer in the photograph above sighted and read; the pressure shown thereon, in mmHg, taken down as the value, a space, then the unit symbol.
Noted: 192 mmHg
